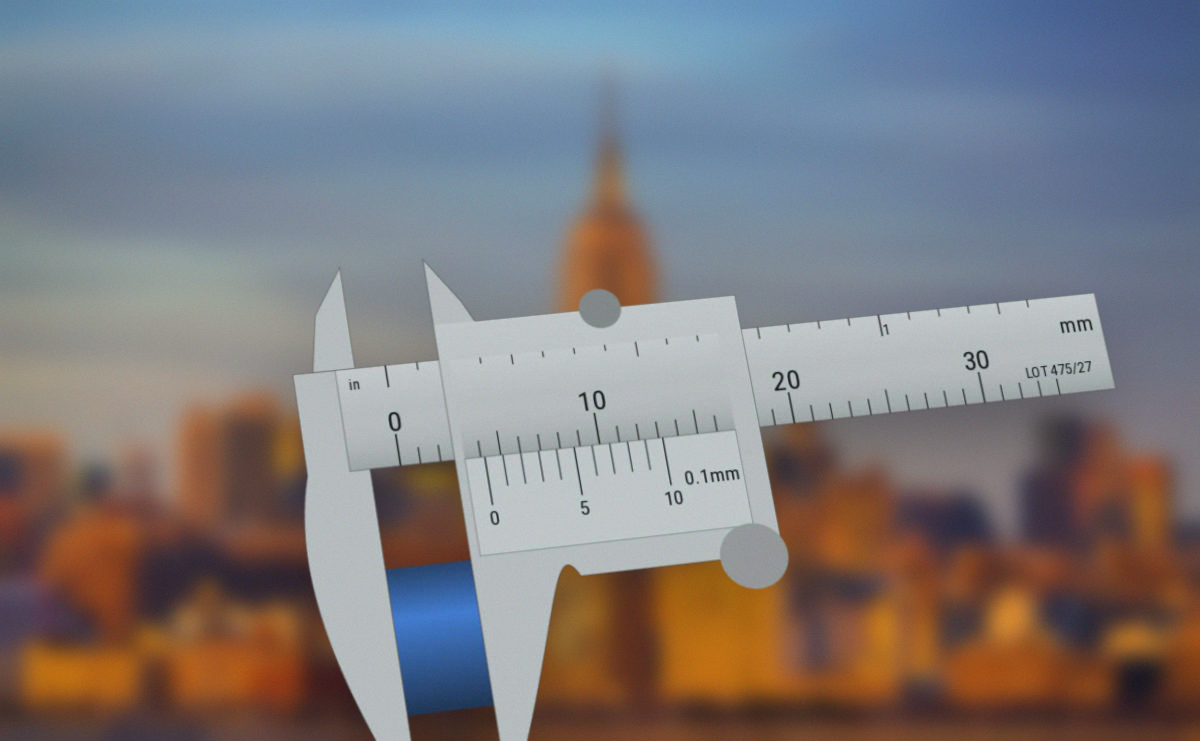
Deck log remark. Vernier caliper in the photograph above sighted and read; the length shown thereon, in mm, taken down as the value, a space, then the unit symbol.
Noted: 4.2 mm
